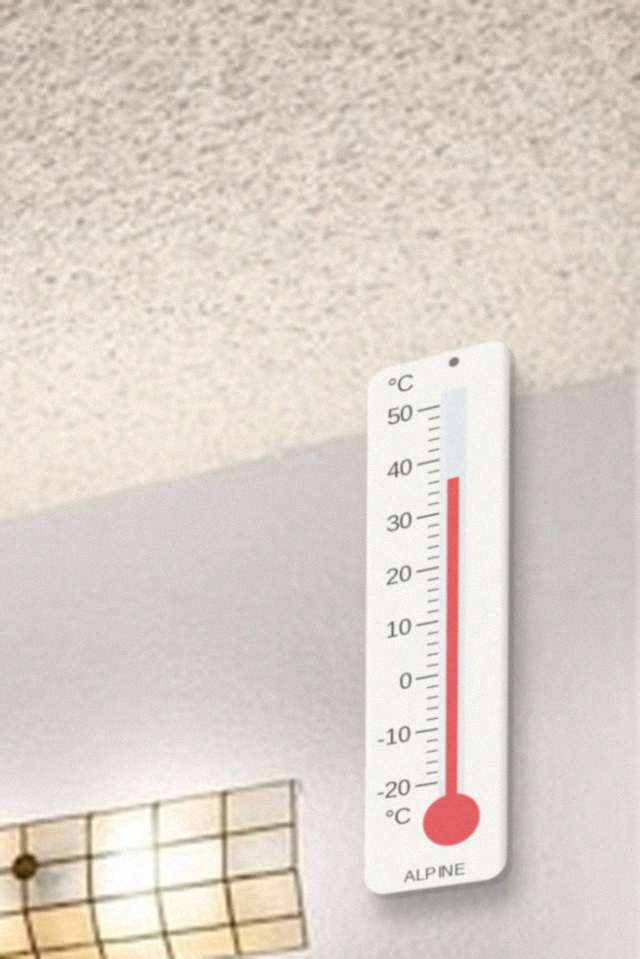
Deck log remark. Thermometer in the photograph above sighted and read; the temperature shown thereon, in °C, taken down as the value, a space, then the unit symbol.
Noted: 36 °C
